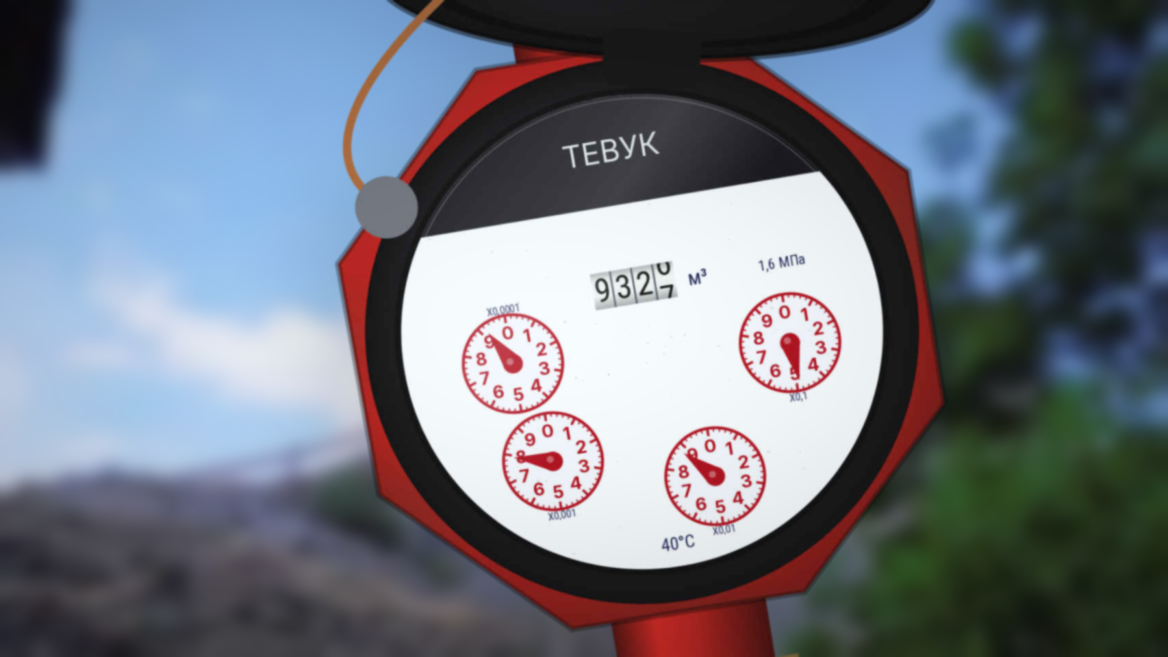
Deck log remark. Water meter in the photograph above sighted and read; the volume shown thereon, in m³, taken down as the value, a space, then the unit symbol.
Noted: 9326.4879 m³
